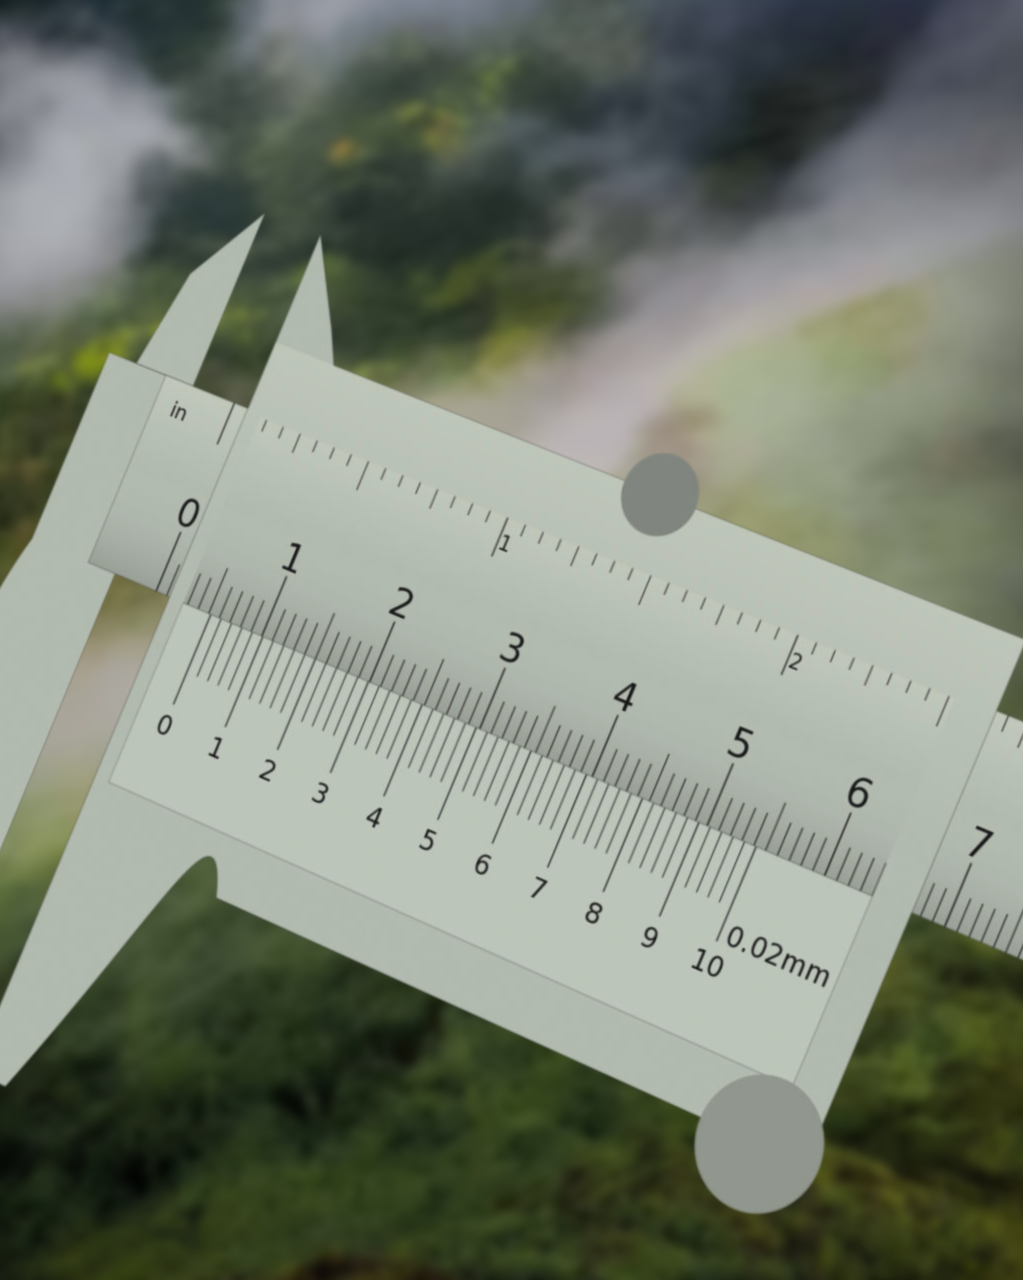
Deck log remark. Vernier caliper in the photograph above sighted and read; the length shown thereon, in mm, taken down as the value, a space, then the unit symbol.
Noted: 5.2 mm
